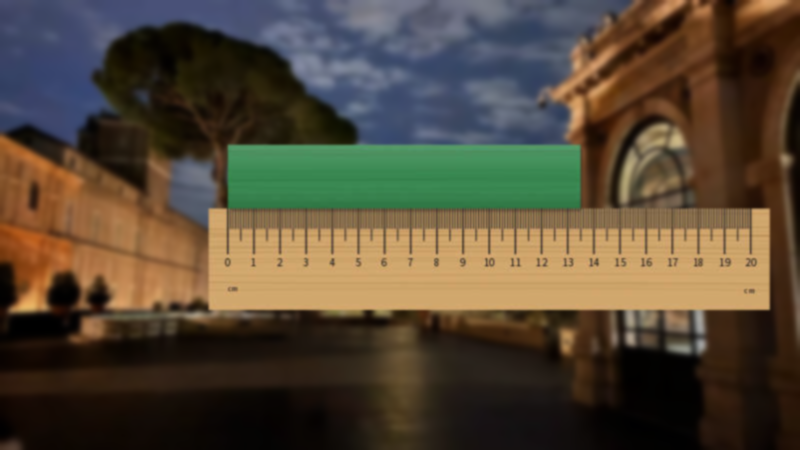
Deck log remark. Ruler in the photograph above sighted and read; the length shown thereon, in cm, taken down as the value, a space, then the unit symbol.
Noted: 13.5 cm
